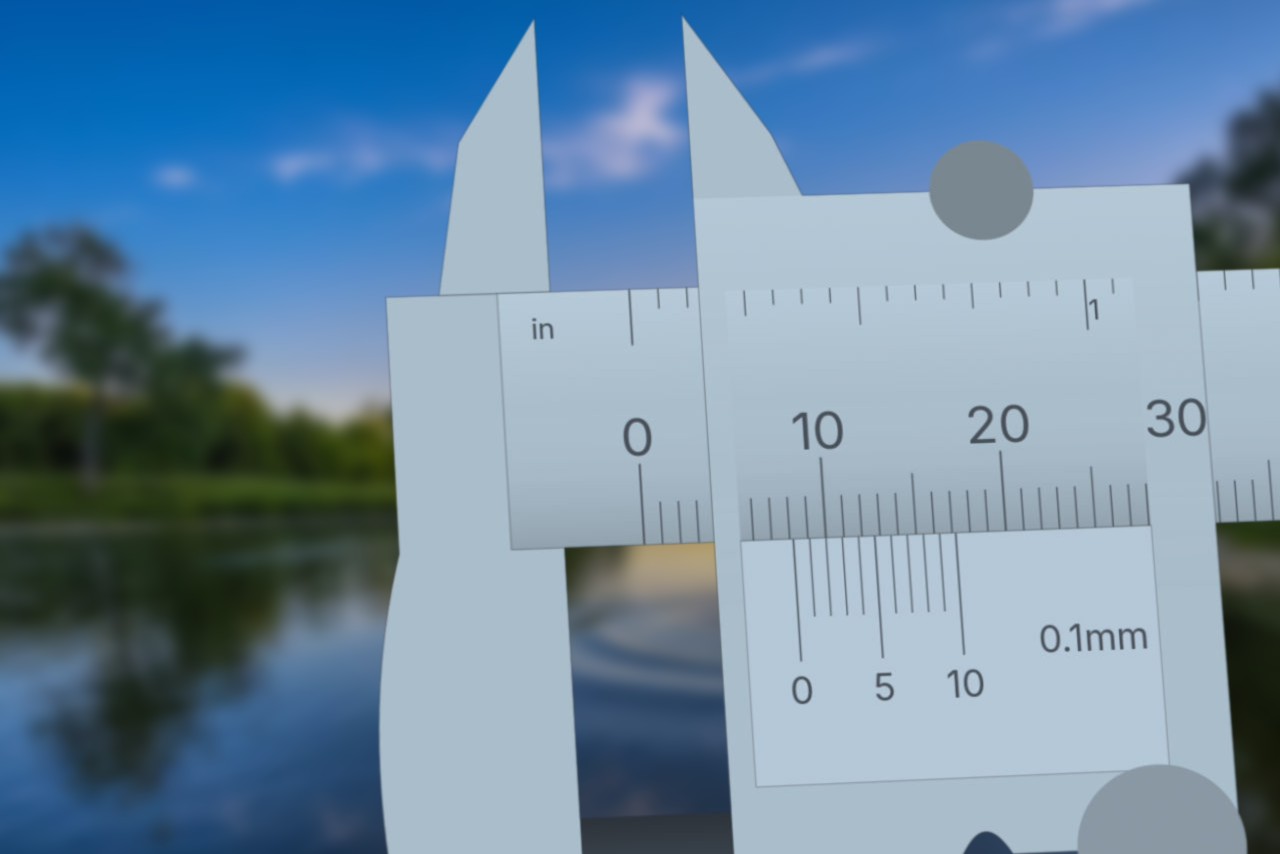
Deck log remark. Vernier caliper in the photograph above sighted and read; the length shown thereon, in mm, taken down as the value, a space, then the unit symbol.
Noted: 8.2 mm
